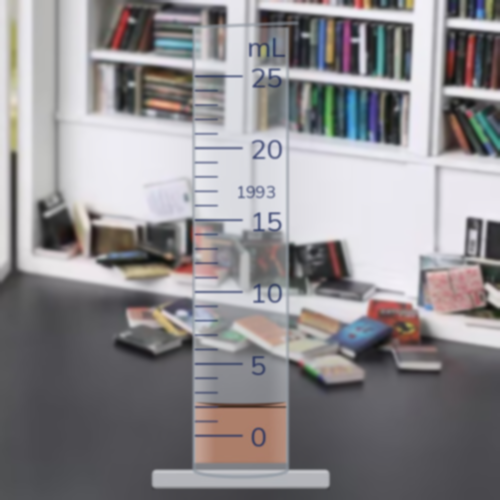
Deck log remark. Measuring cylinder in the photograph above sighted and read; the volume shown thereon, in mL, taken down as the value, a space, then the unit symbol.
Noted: 2 mL
